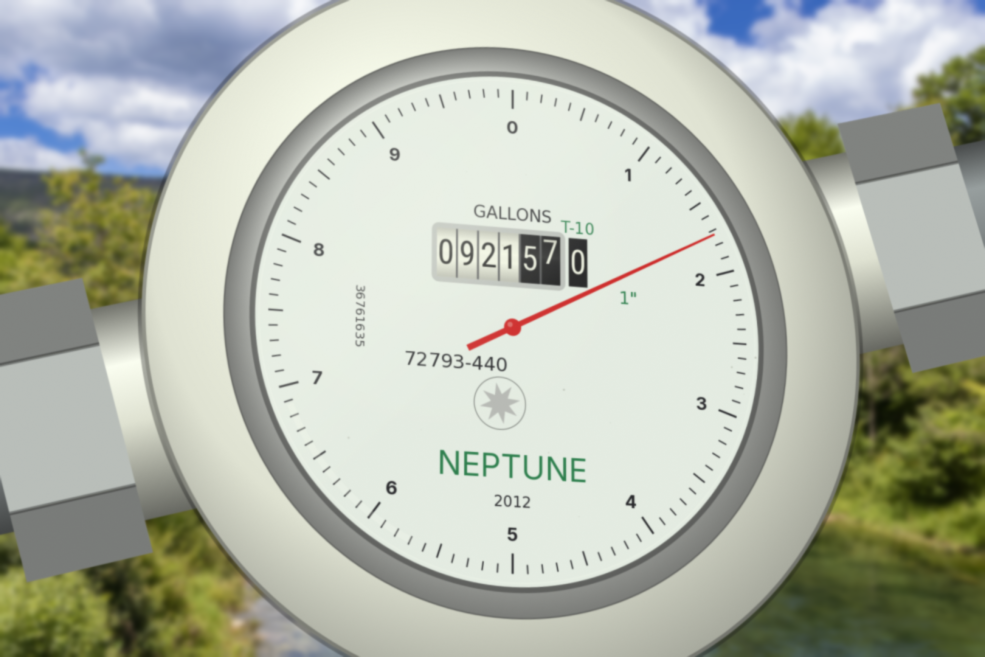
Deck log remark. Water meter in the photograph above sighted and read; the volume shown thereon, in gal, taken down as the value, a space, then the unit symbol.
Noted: 921571.7 gal
